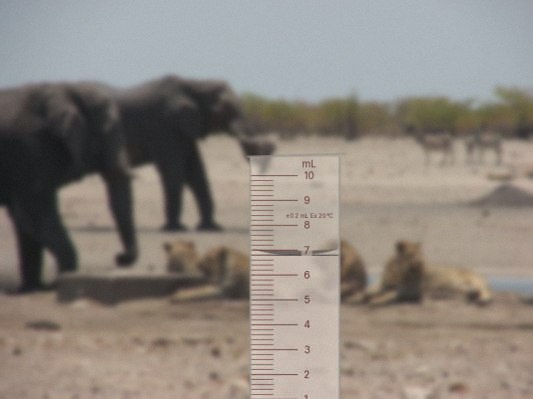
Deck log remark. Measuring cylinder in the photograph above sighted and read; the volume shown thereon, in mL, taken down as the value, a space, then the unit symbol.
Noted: 6.8 mL
